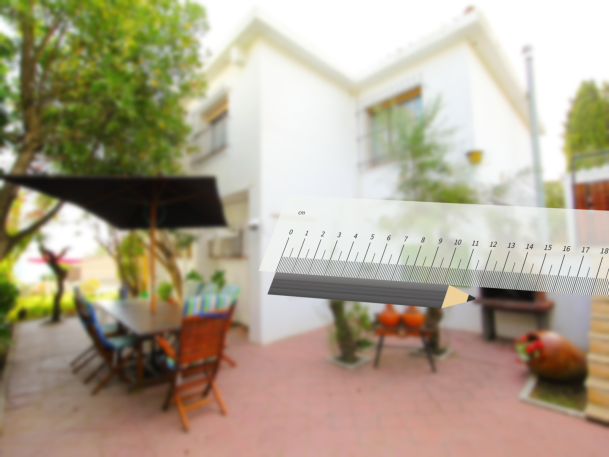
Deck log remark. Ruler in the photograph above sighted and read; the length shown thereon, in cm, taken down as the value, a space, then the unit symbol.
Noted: 12 cm
